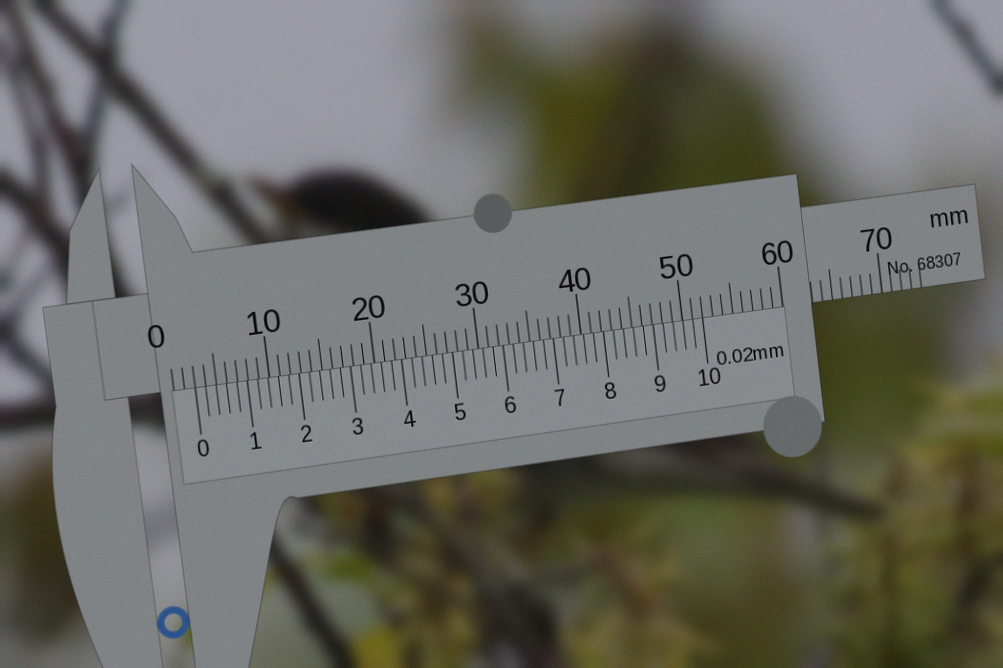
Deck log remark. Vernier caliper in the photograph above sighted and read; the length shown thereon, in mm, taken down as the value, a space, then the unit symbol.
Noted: 3.0 mm
